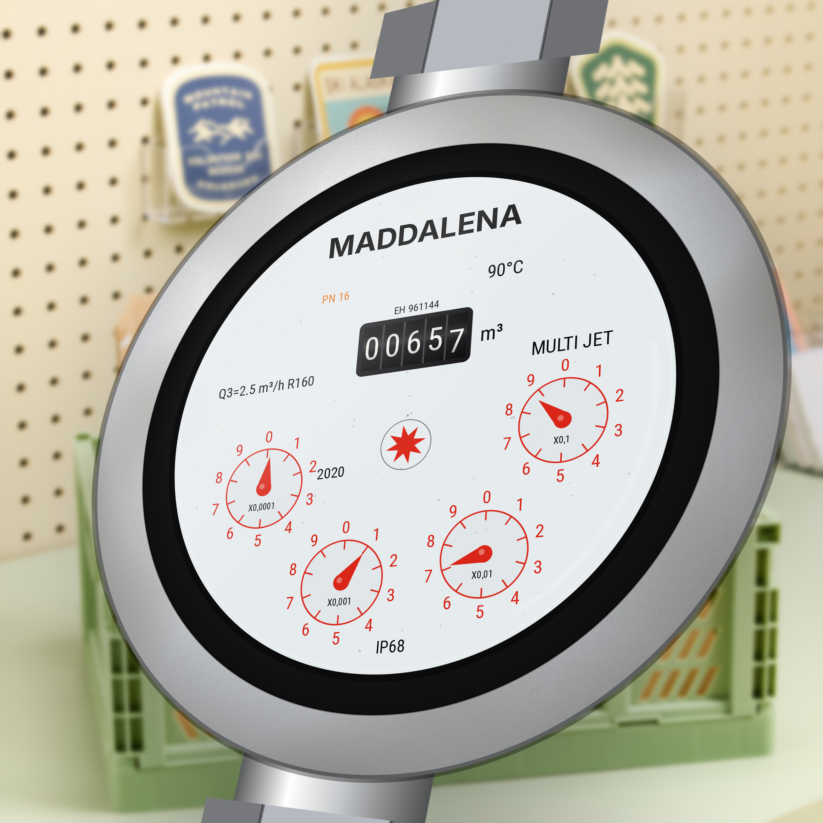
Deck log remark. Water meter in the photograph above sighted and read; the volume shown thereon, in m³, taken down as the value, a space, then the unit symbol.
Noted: 656.8710 m³
